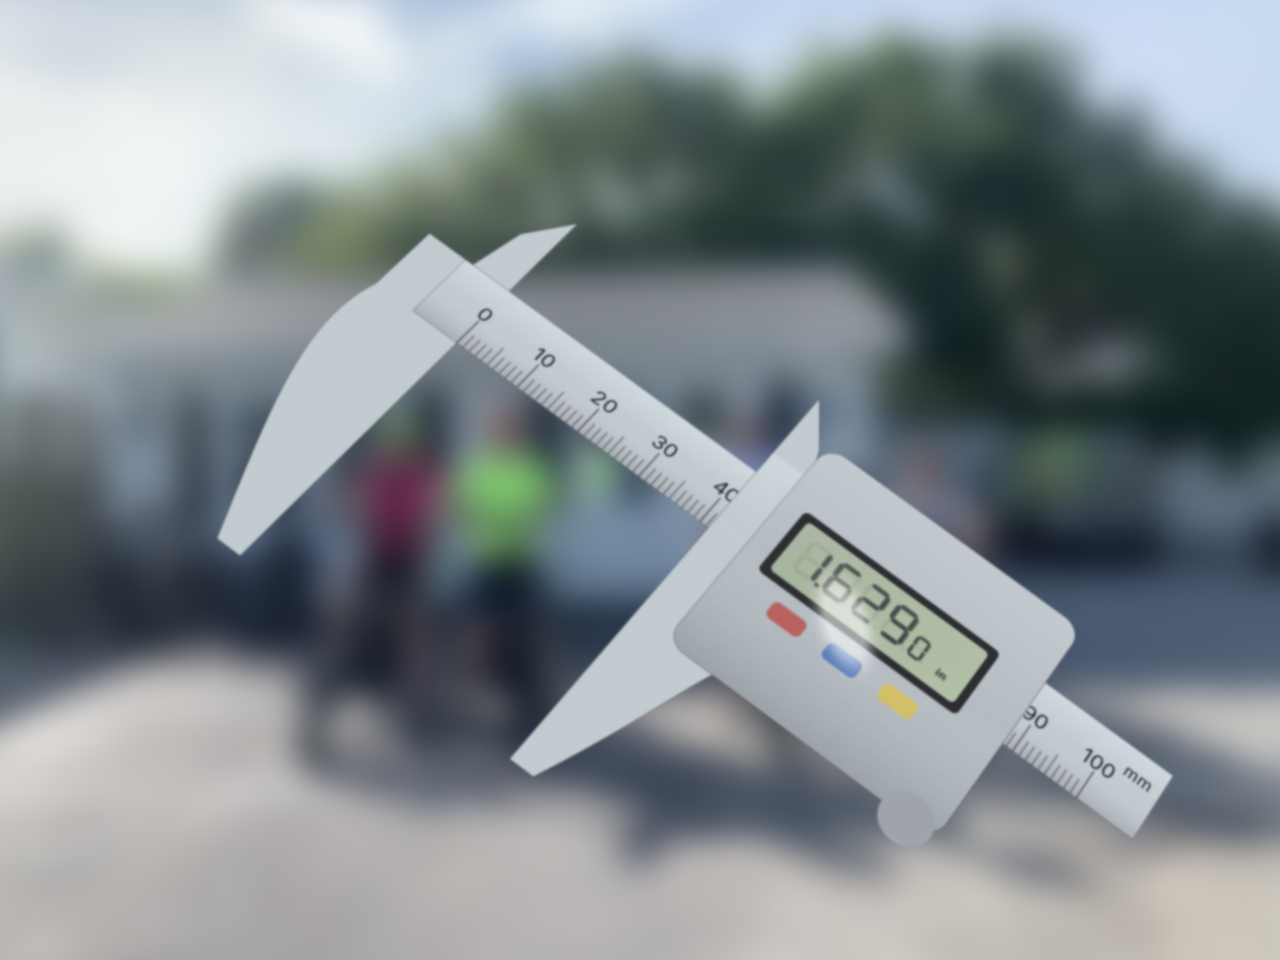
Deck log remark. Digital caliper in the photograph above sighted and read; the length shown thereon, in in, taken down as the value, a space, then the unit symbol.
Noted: 1.6290 in
